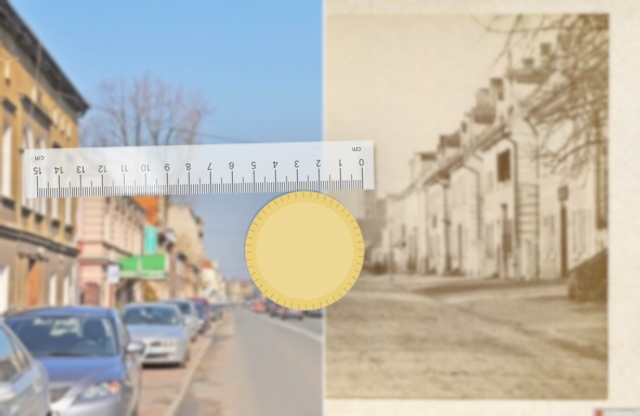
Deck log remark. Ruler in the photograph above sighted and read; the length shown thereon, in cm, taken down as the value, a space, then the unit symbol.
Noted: 5.5 cm
